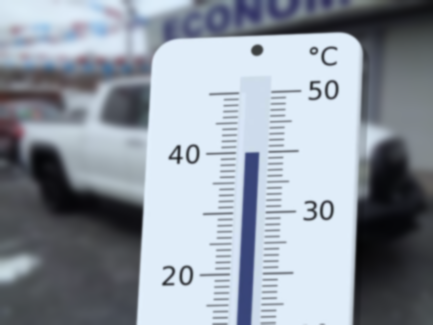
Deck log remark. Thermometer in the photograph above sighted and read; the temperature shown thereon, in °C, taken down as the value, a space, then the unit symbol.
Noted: 40 °C
